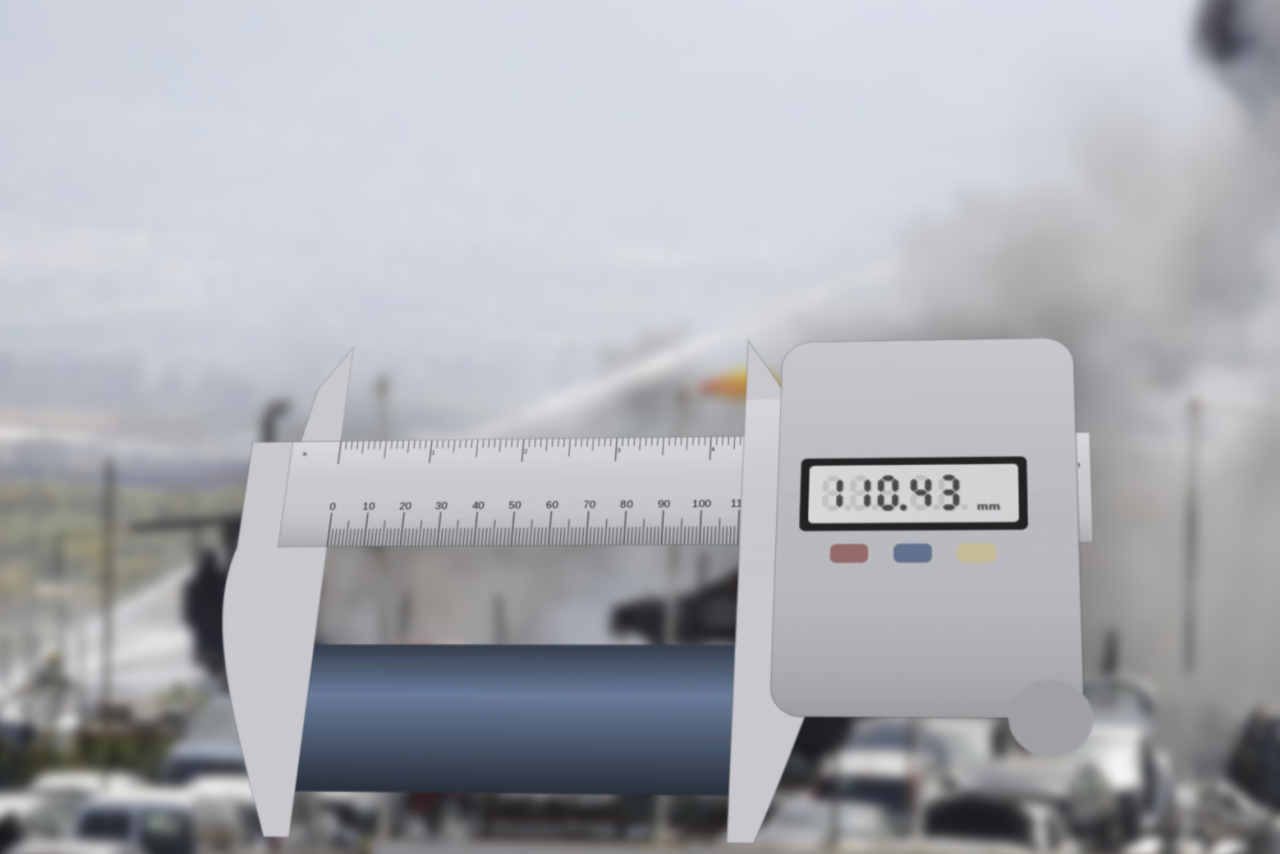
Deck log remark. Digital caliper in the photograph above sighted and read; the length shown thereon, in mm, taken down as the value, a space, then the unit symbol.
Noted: 110.43 mm
